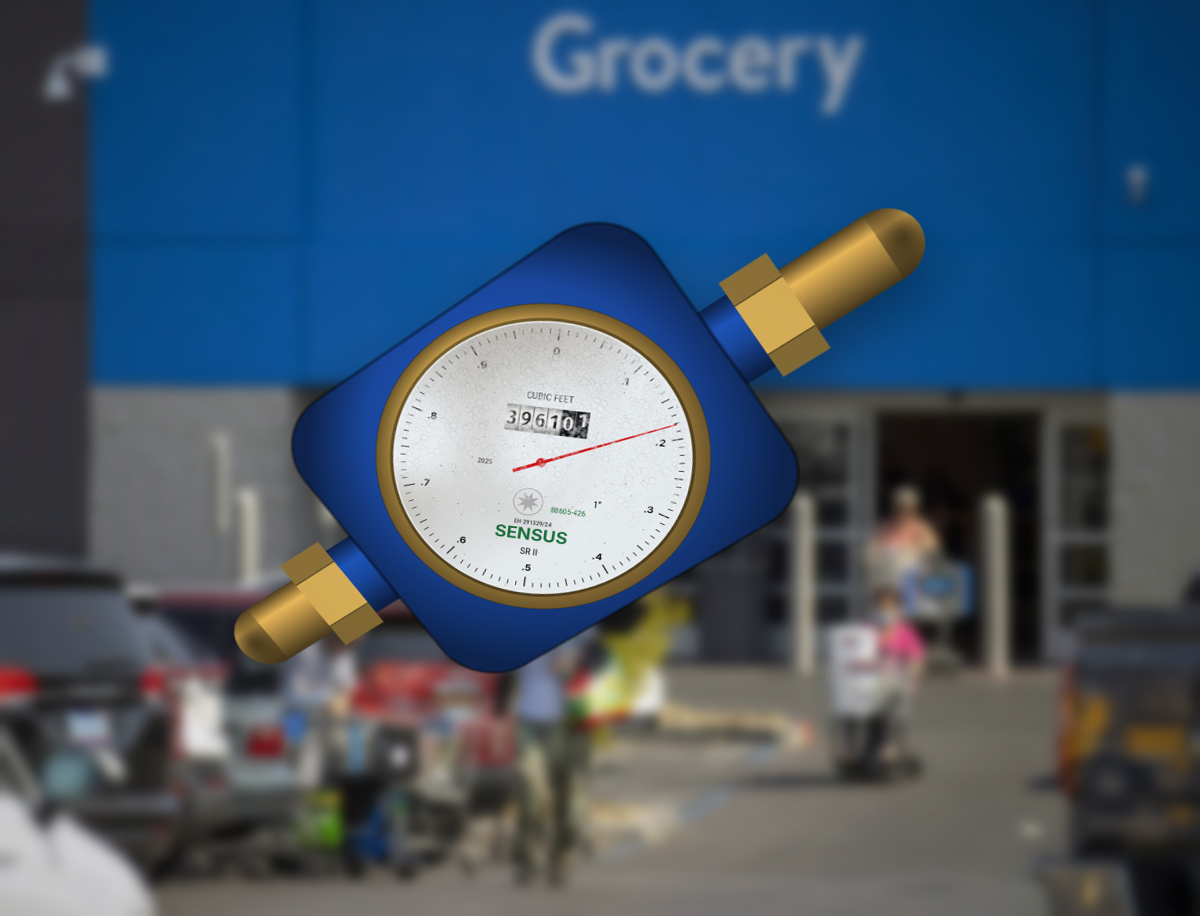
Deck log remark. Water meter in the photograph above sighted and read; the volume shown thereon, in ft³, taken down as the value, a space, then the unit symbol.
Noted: 396101.18 ft³
